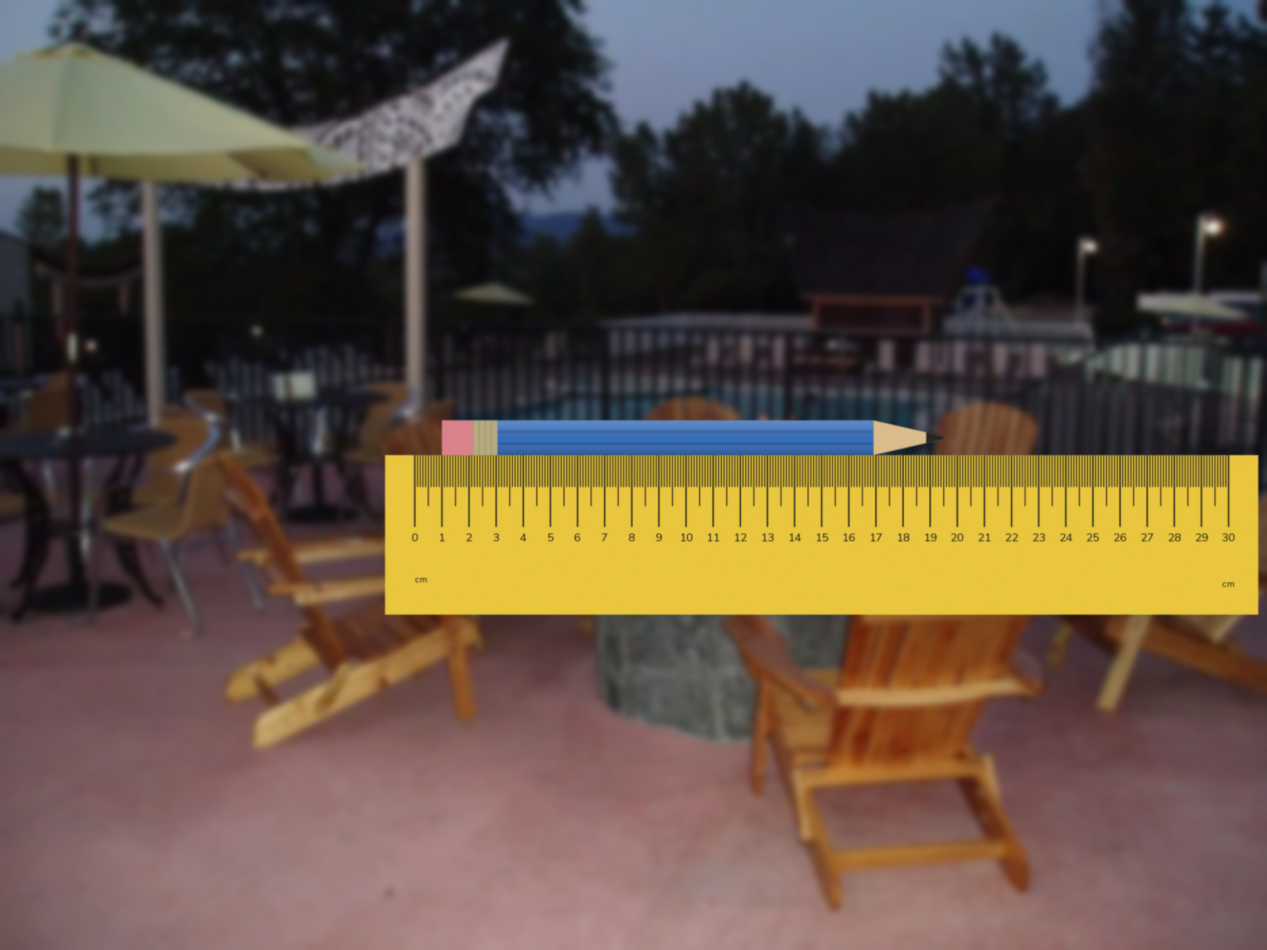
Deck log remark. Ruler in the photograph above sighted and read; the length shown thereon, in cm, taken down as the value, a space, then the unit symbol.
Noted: 18.5 cm
